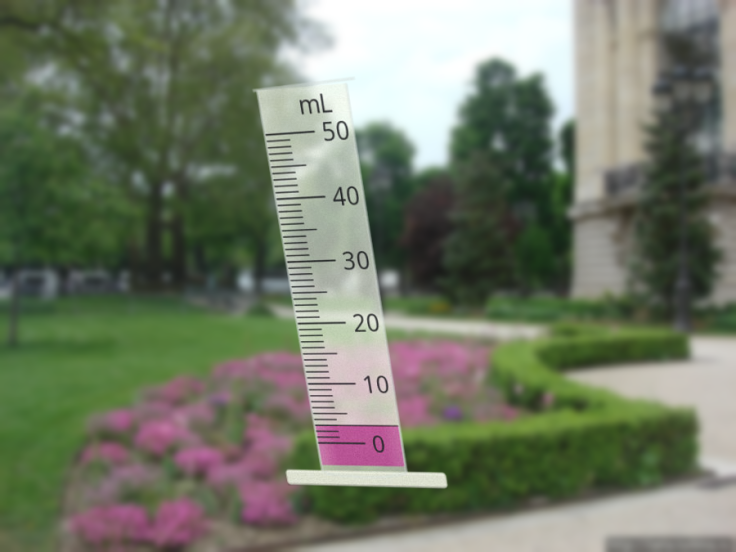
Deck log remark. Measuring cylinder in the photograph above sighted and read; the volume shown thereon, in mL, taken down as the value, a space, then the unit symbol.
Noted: 3 mL
